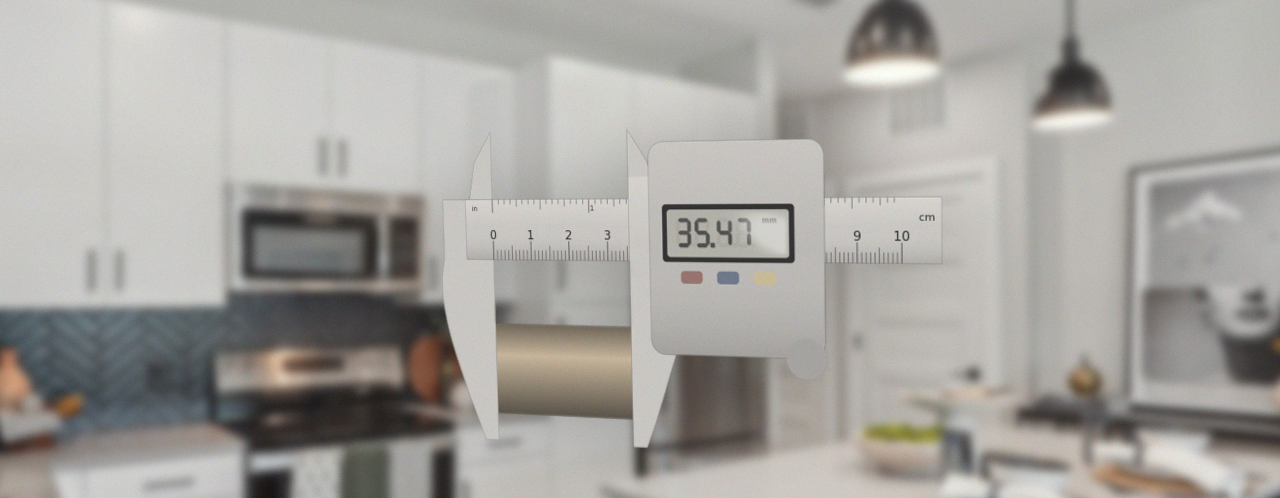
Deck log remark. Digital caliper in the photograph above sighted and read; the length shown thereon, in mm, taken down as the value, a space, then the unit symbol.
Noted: 35.47 mm
